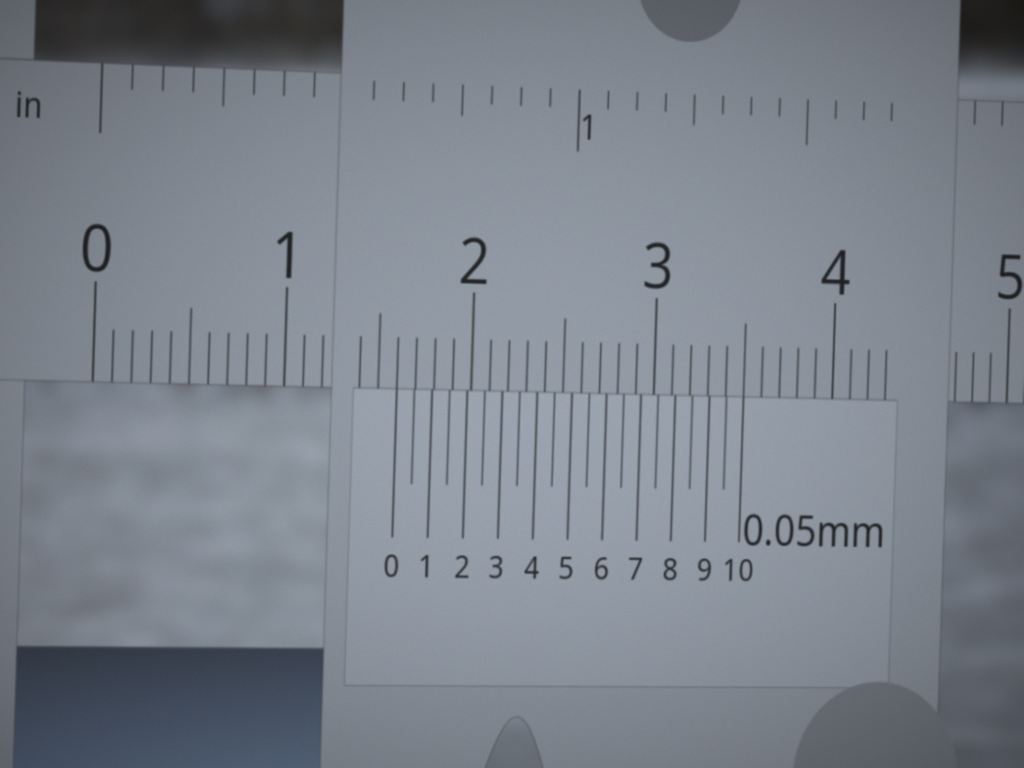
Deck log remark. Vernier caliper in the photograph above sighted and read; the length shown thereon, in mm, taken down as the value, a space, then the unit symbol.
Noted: 16.0 mm
